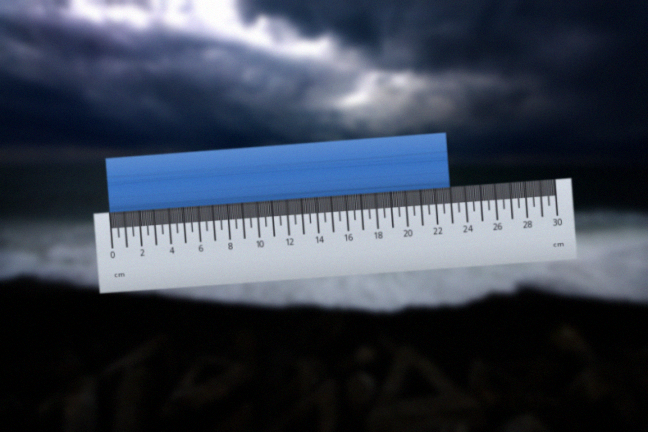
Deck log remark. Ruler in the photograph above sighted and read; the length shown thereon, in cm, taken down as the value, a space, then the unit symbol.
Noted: 23 cm
